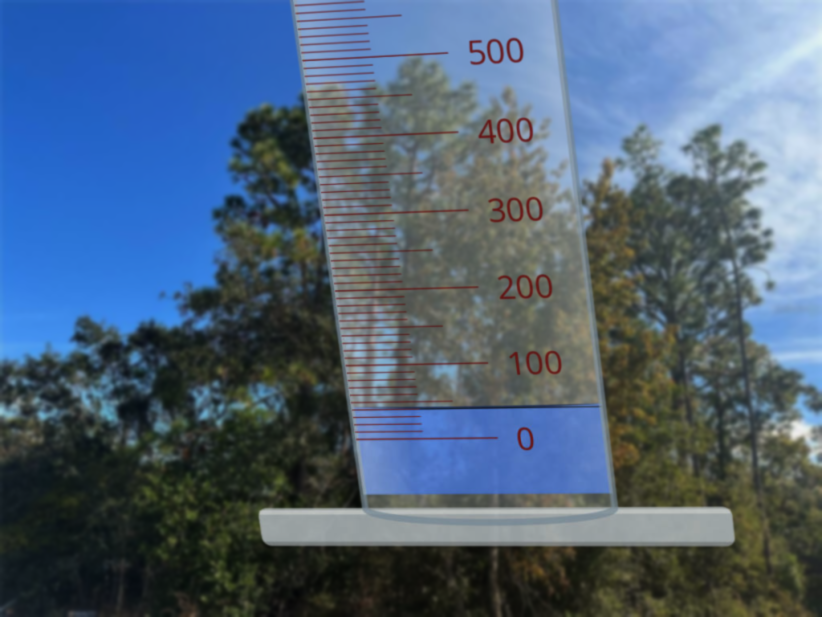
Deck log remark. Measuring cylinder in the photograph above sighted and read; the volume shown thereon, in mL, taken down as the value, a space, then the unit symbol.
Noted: 40 mL
